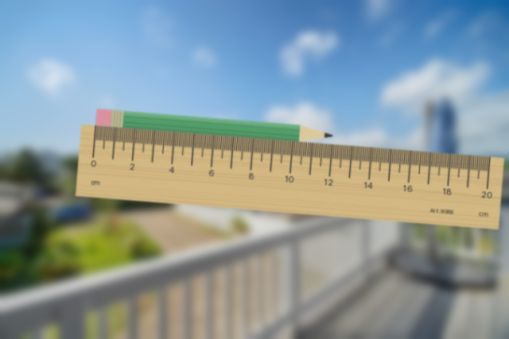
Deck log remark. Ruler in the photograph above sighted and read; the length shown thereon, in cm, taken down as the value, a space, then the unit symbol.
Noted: 12 cm
